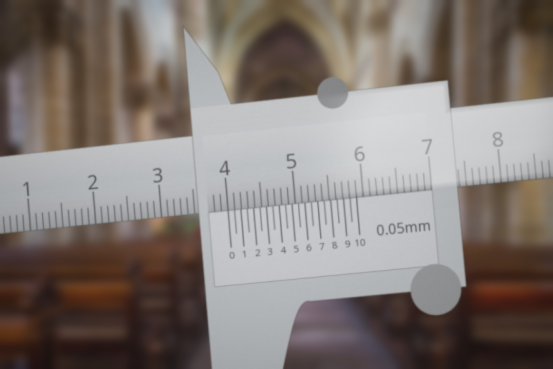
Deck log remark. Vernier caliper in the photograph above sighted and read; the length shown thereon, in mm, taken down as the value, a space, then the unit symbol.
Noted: 40.0 mm
